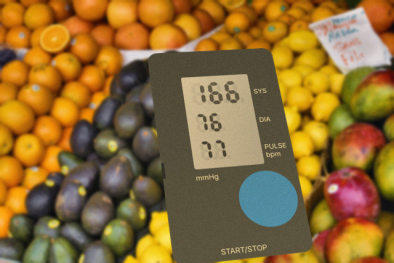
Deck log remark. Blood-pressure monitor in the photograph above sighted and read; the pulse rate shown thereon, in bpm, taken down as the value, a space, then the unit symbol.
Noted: 77 bpm
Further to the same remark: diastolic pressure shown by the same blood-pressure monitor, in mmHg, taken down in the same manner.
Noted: 76 mmHg
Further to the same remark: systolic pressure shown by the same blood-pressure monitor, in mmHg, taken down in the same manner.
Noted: 166 mmHg
